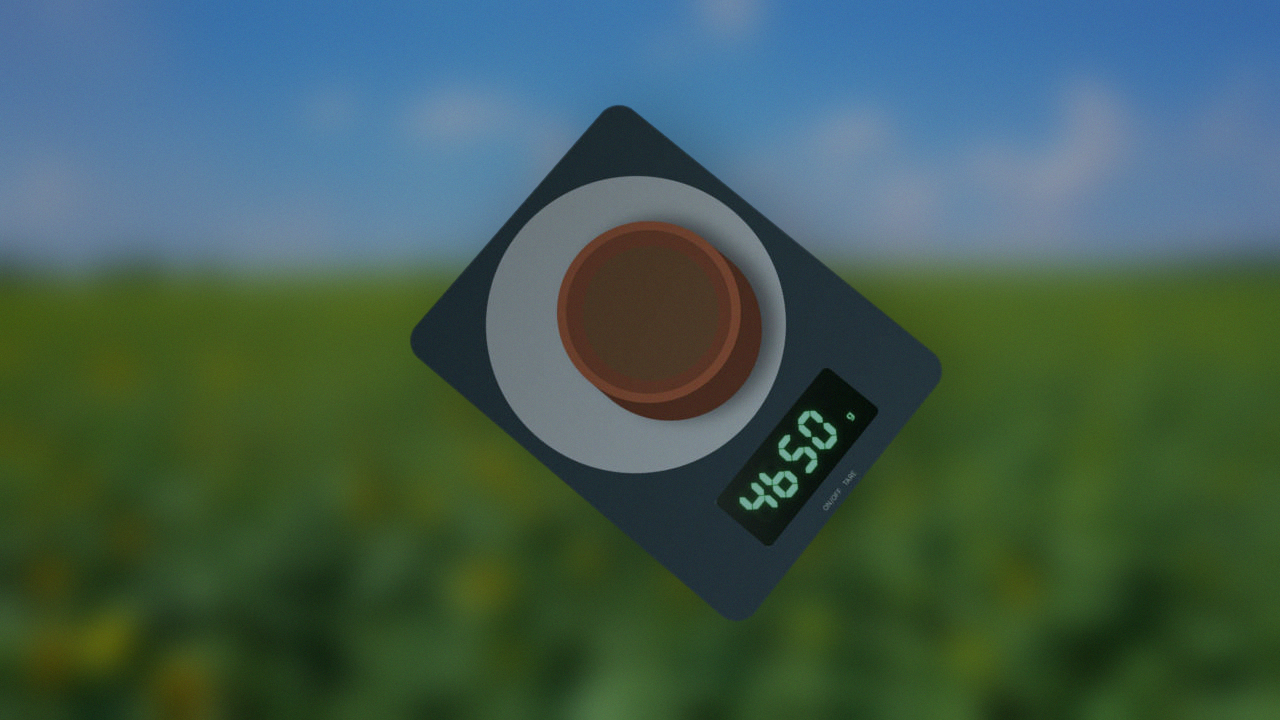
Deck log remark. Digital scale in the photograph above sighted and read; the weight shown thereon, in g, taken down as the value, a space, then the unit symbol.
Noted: 4650 g
